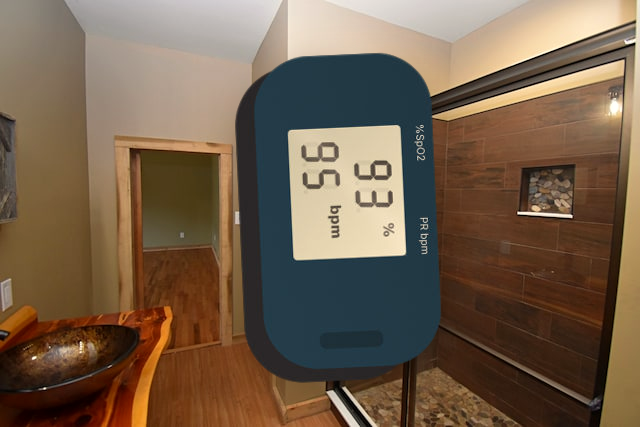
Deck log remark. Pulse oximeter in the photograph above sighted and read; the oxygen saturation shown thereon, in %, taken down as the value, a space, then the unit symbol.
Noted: 93 %
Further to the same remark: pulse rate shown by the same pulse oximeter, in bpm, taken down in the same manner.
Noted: 95 bpm
